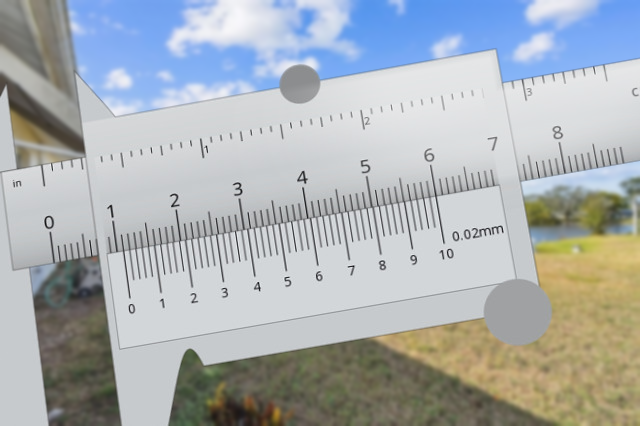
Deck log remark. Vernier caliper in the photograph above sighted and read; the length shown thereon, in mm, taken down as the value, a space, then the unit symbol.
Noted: 11.0 mm
